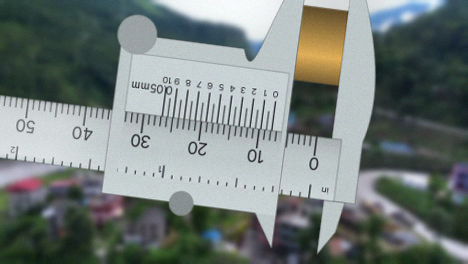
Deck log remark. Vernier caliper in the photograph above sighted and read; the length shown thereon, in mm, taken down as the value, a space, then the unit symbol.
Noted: 7.8 mm
